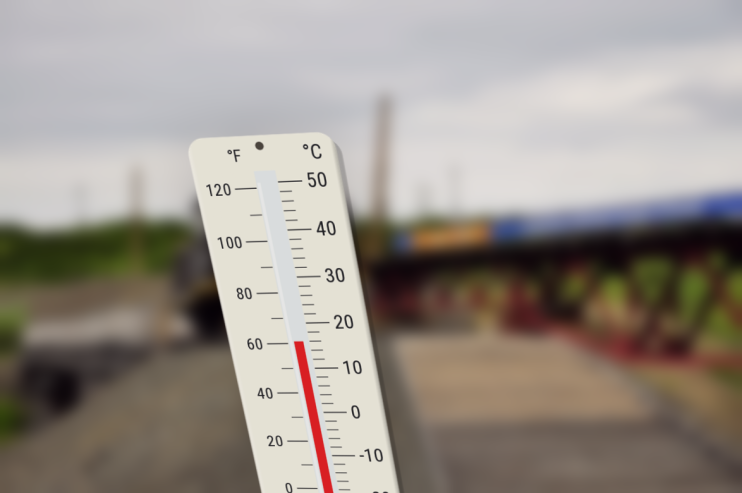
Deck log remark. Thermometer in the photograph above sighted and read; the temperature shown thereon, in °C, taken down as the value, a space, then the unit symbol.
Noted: 16 °C
